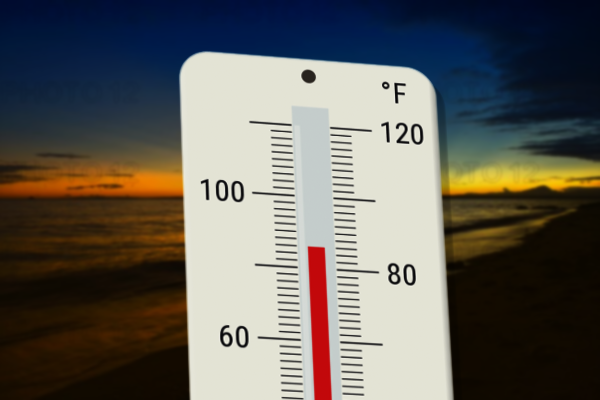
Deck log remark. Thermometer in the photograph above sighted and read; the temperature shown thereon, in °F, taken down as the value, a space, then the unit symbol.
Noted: 86 °F
